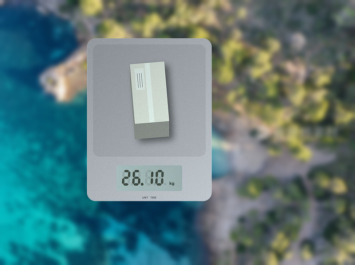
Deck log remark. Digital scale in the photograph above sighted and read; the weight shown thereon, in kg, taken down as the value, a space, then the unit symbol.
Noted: 26.10 kg
